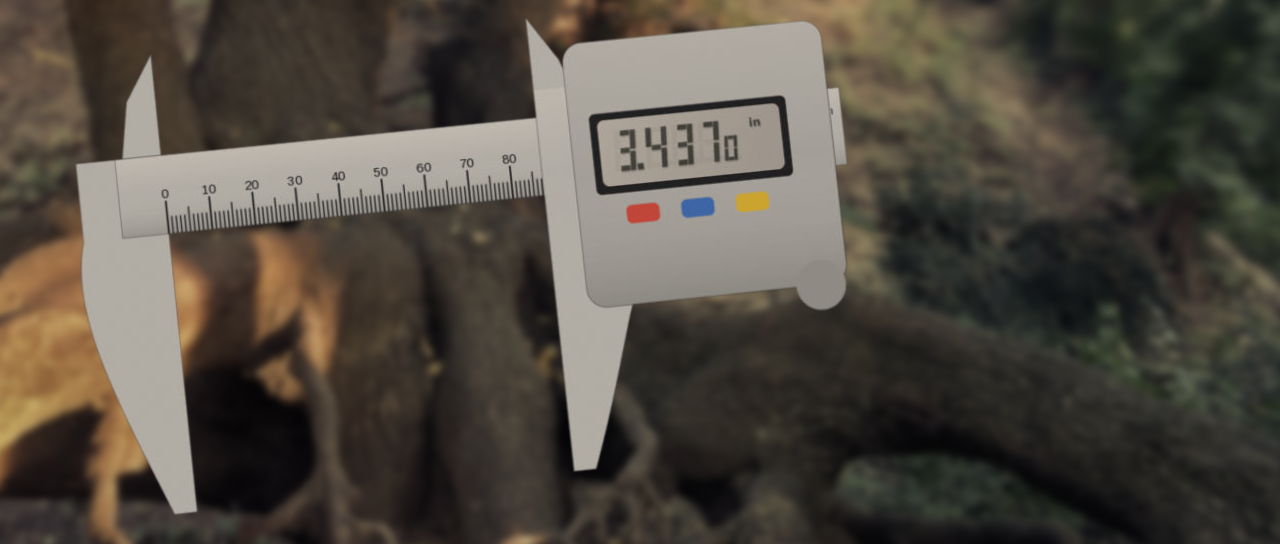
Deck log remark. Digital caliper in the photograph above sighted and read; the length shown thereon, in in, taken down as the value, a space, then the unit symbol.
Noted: 3.4370 in
